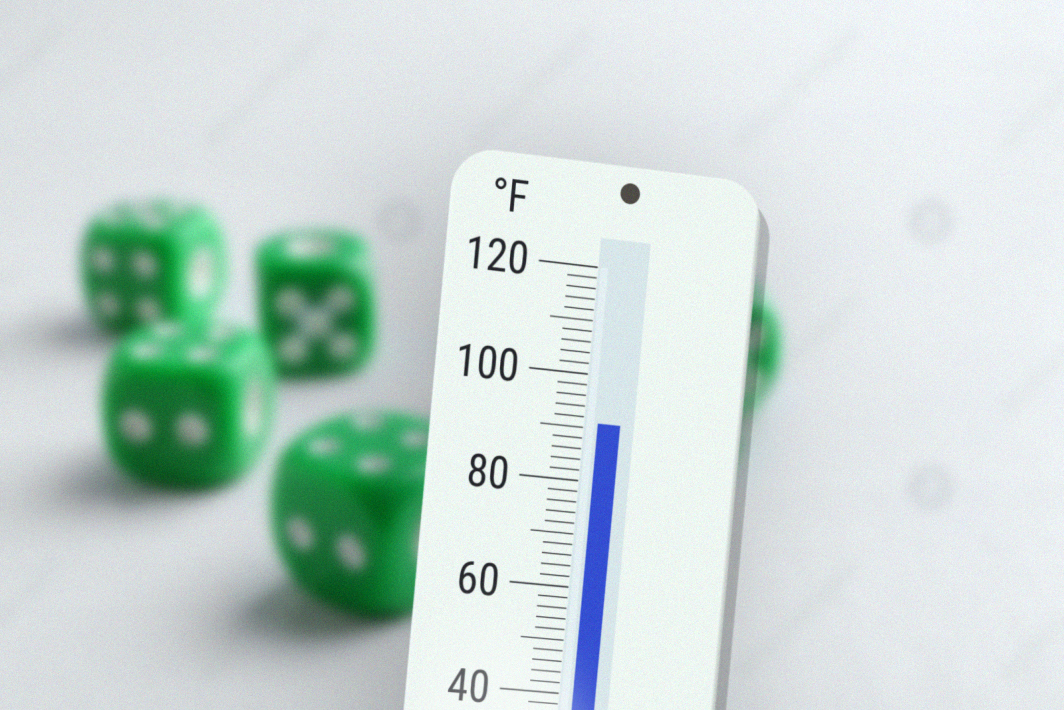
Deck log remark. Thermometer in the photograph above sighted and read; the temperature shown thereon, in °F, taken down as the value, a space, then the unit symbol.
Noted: 91 °F
